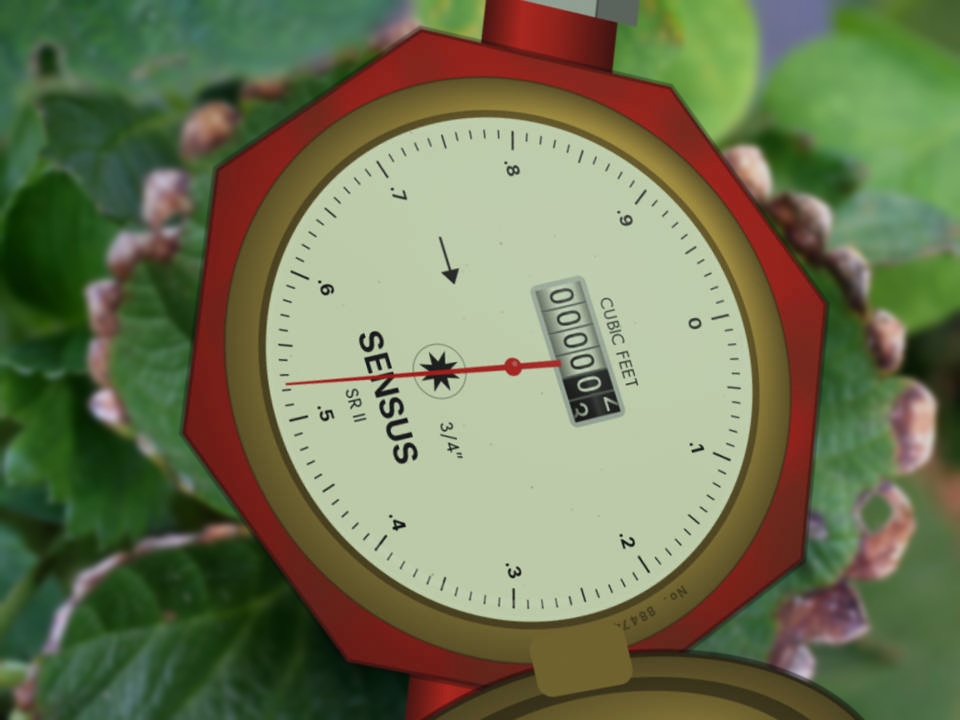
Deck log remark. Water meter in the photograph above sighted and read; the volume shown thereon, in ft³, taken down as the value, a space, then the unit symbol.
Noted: 2.52 ft³
